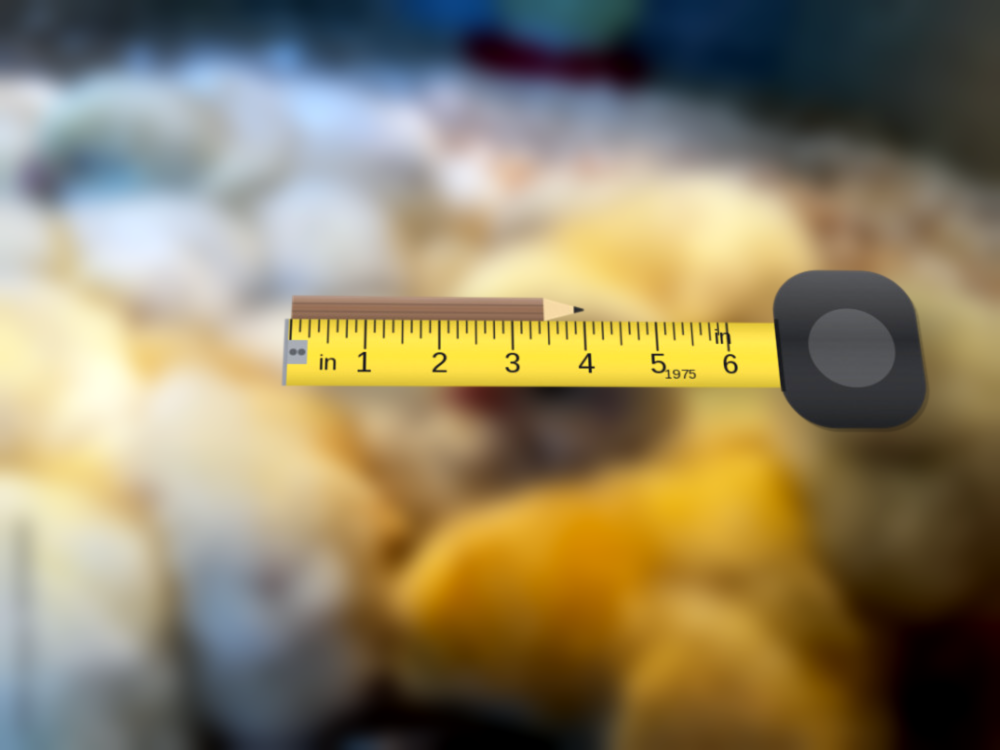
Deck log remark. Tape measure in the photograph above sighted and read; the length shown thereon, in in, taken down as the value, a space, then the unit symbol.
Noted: 4 in
